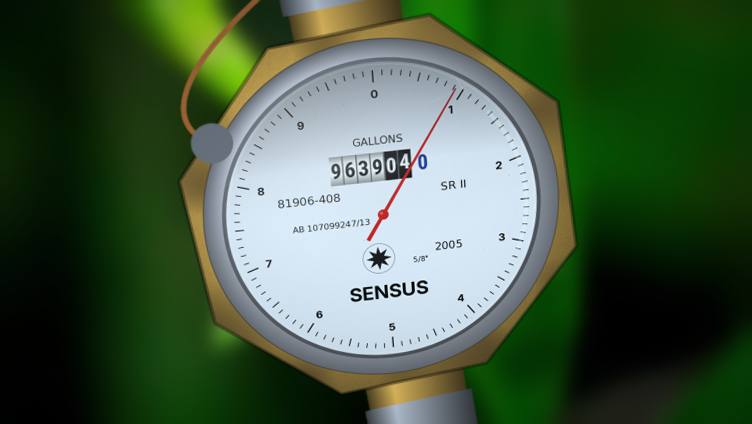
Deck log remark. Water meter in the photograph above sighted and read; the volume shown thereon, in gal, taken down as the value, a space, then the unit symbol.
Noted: 9639040.9 gal
